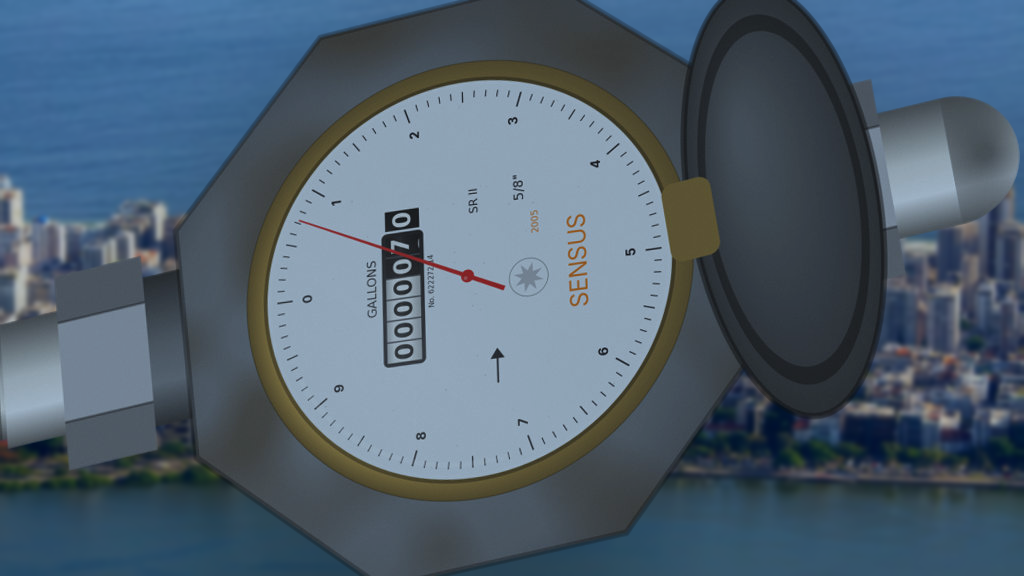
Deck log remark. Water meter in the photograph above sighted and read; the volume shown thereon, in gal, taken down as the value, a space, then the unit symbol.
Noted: 70.7 gal
